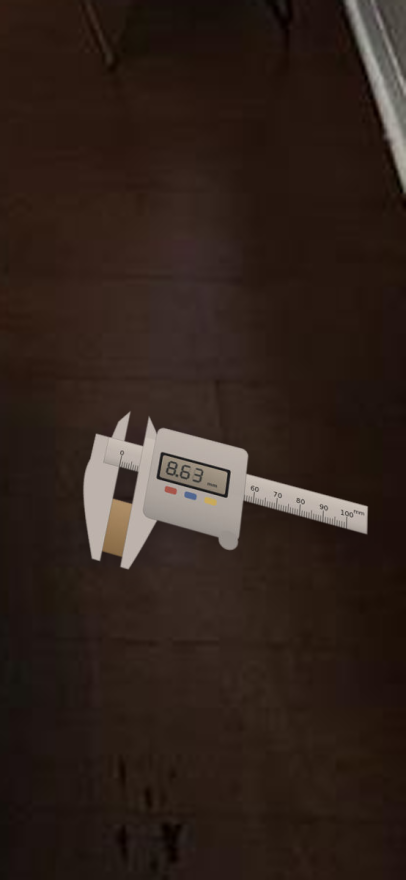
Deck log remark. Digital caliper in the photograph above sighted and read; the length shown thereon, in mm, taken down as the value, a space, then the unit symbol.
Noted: 8.63 mm
